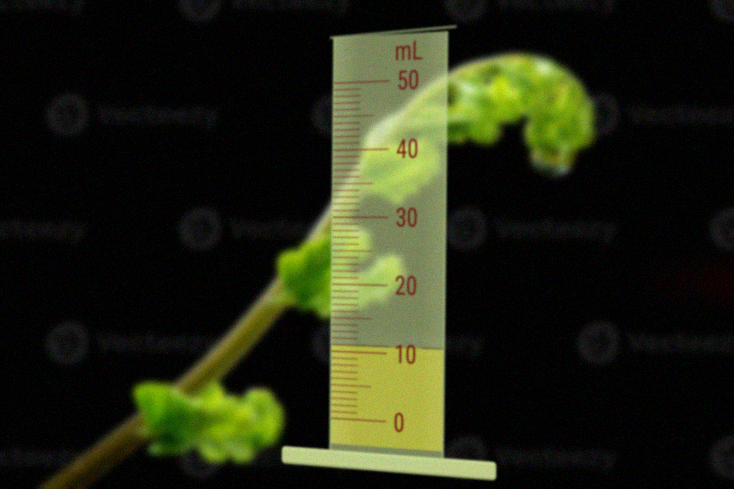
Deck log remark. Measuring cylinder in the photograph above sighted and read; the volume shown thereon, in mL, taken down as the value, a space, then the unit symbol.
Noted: 11 mL
